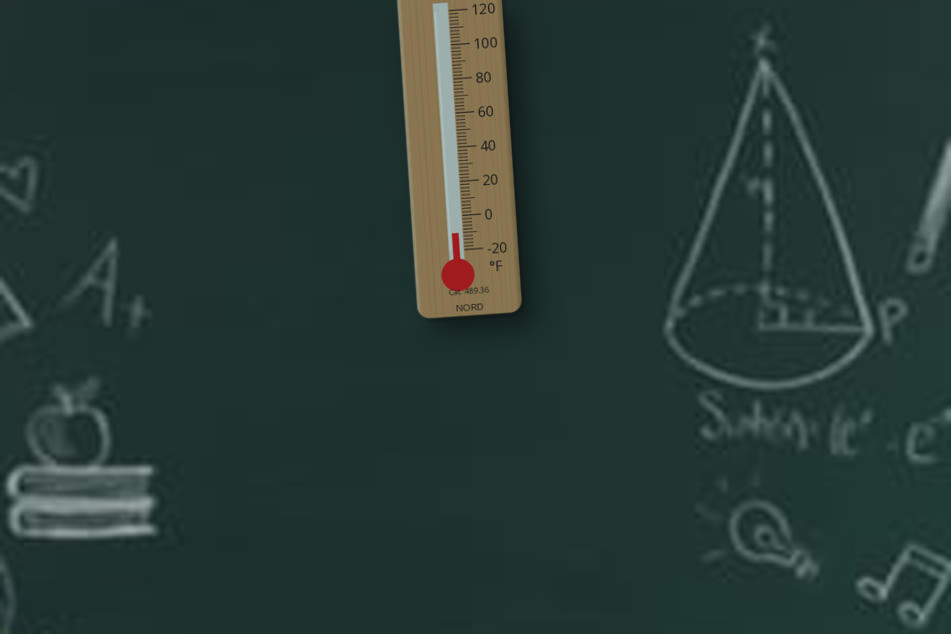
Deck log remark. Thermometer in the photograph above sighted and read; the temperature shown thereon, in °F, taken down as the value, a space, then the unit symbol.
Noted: -10 °F
